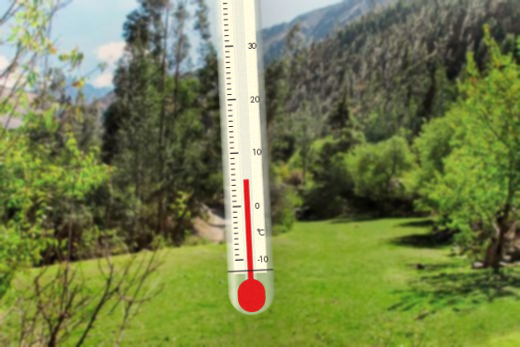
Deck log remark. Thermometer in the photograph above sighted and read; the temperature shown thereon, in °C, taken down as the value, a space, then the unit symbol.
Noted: 5 °C
